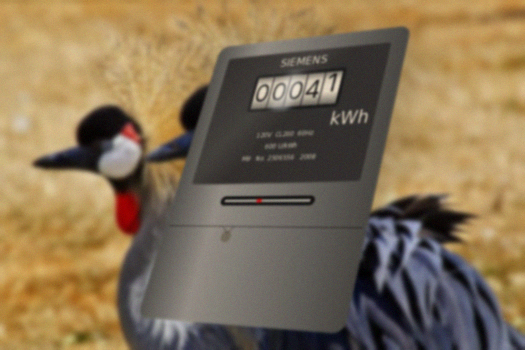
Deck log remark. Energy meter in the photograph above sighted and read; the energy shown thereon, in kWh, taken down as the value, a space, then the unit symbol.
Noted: 41 kWh
